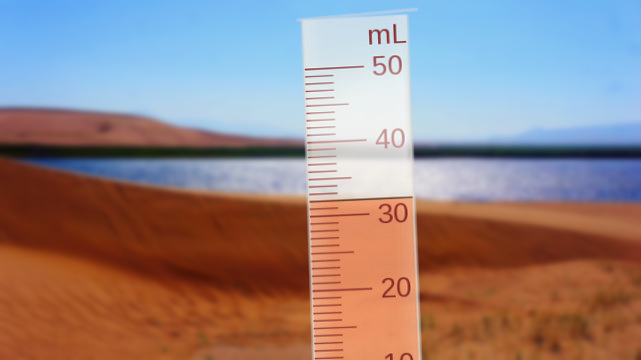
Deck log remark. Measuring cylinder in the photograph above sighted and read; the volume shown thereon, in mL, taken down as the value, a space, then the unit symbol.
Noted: 32 mL
